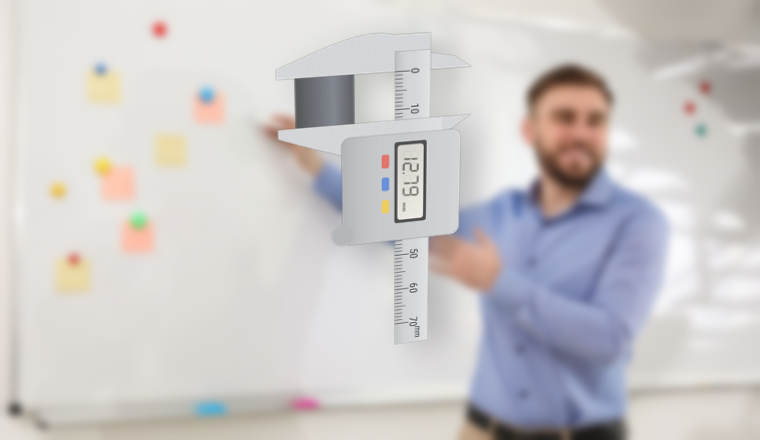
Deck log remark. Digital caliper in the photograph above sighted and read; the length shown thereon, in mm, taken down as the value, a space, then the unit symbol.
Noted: 12.79 mm
